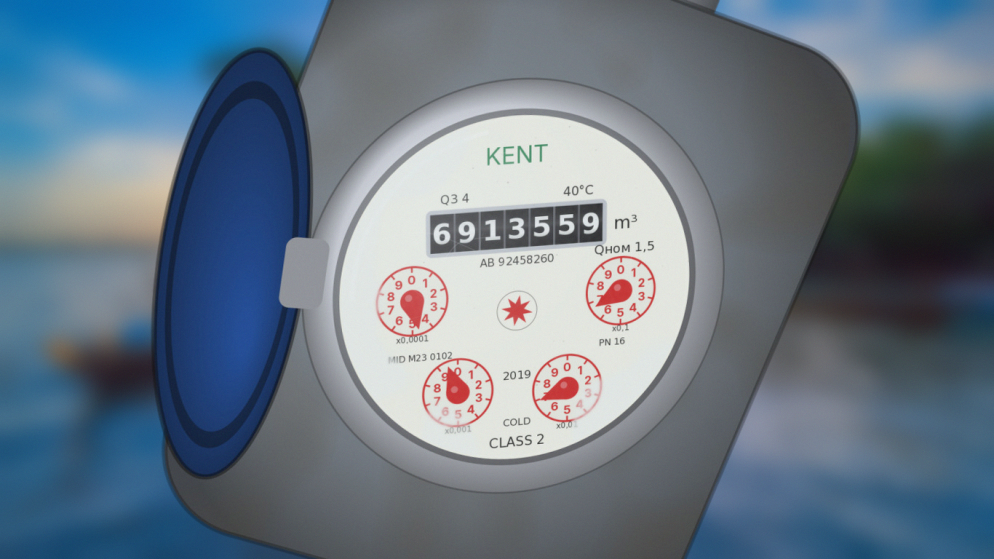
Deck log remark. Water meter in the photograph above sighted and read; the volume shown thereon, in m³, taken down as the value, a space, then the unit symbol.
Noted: 6913559.6694 m³
